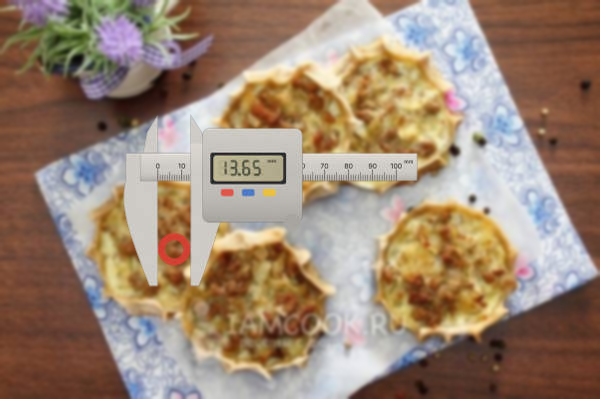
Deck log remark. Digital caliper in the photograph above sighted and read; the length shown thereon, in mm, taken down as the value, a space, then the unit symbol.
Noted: 13.65 mm
